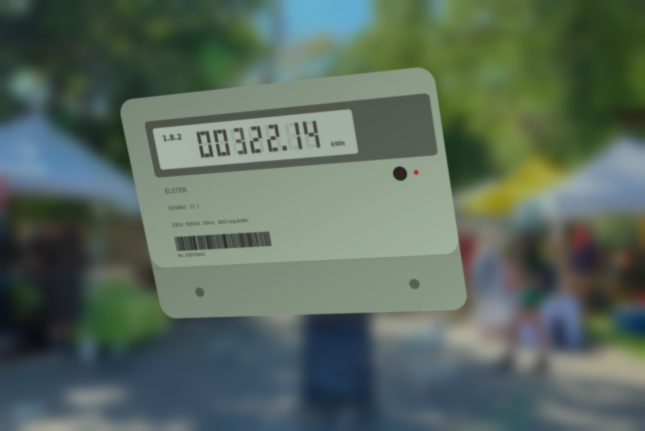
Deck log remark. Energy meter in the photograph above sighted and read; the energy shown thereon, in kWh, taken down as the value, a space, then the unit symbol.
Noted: 322.14 kWh
